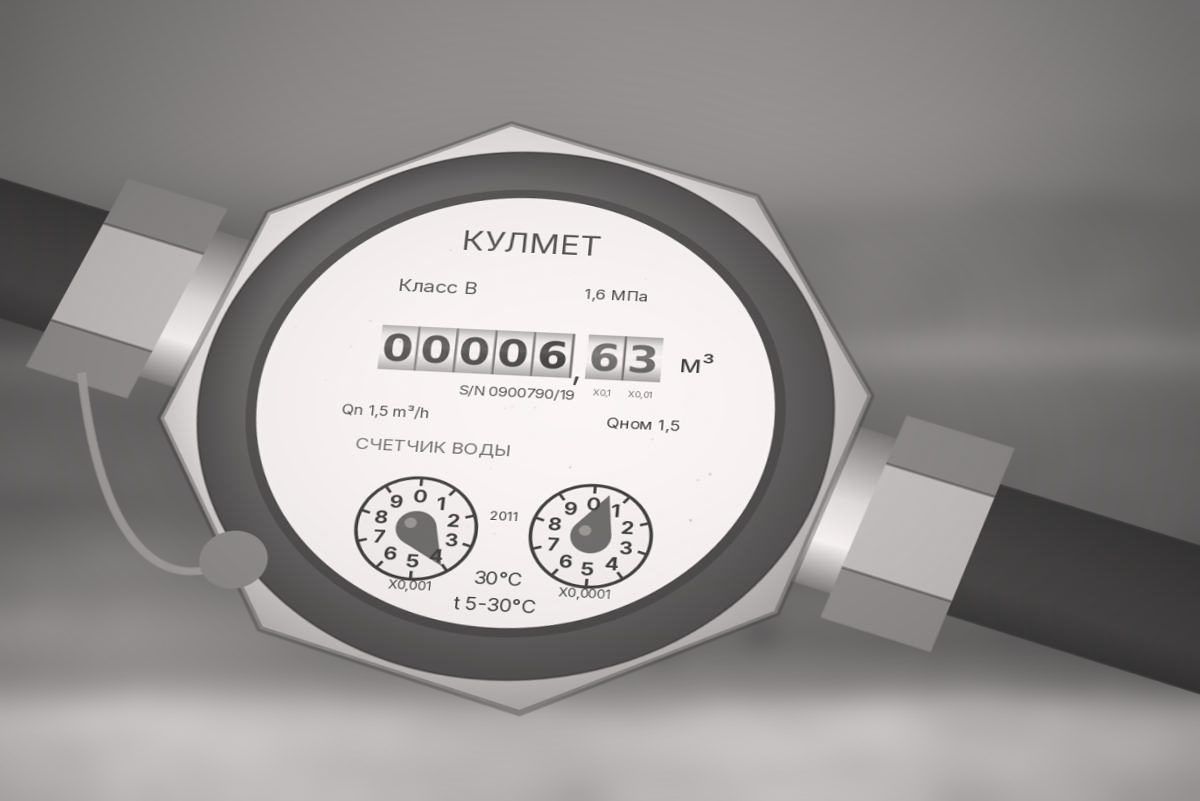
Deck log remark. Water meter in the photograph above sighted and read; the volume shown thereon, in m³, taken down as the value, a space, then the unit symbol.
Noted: 6.6340 m³
